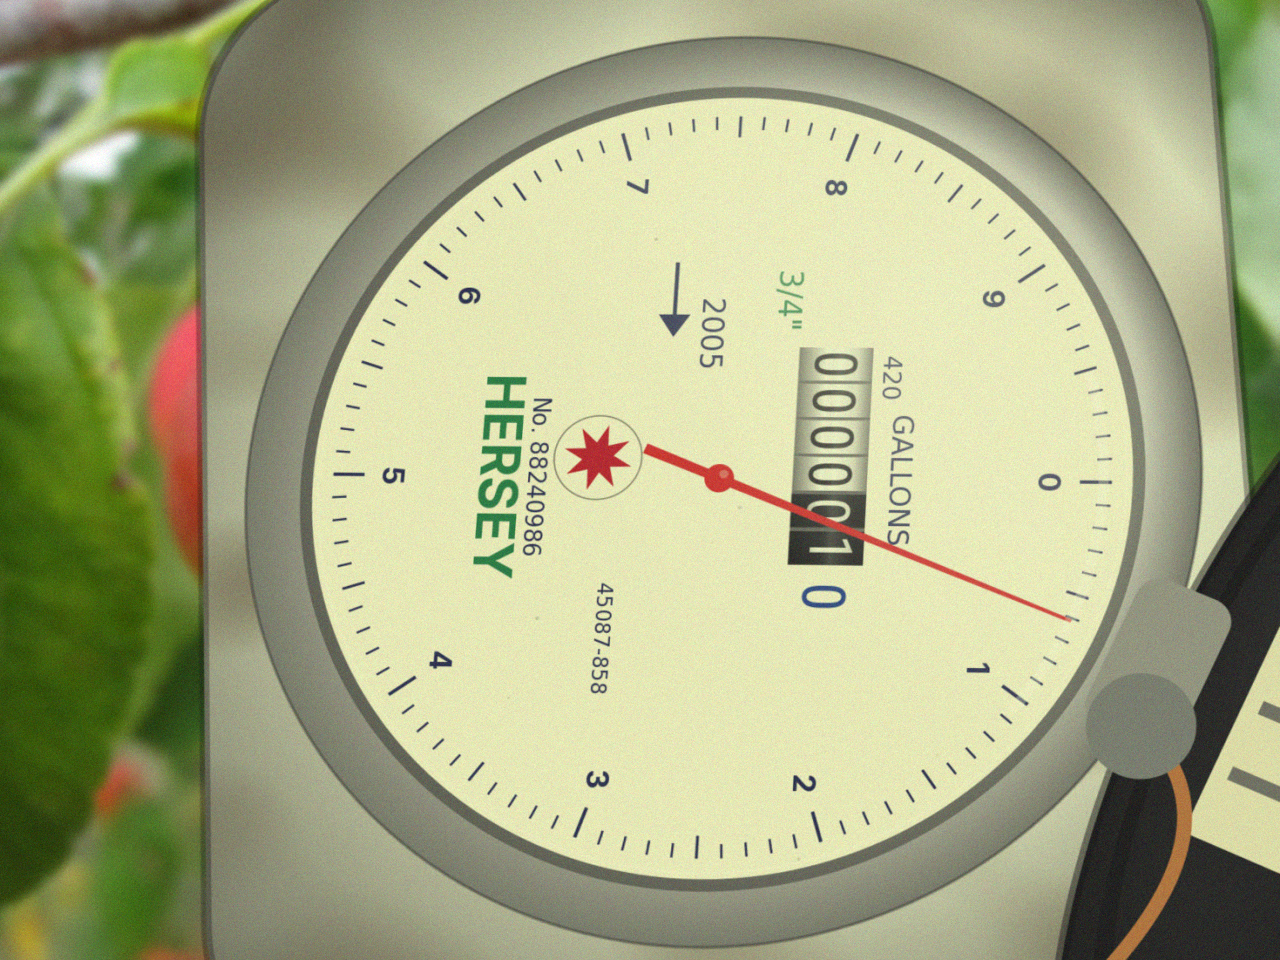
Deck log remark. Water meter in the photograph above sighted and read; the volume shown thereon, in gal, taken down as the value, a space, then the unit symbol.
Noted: 10.6 gal
